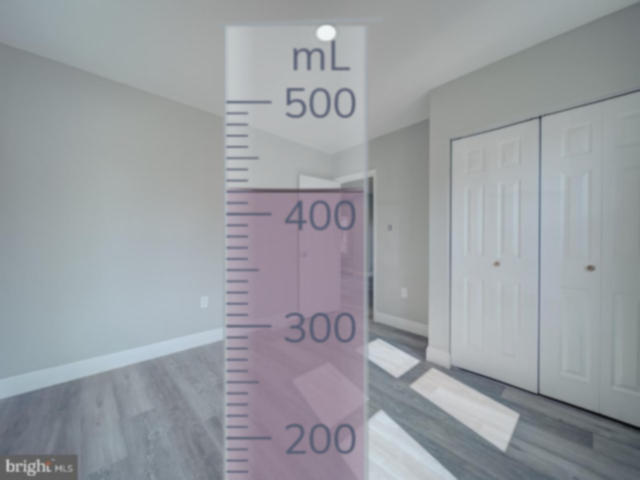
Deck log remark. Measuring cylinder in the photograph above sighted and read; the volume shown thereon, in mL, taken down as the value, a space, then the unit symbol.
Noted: 420 mL
